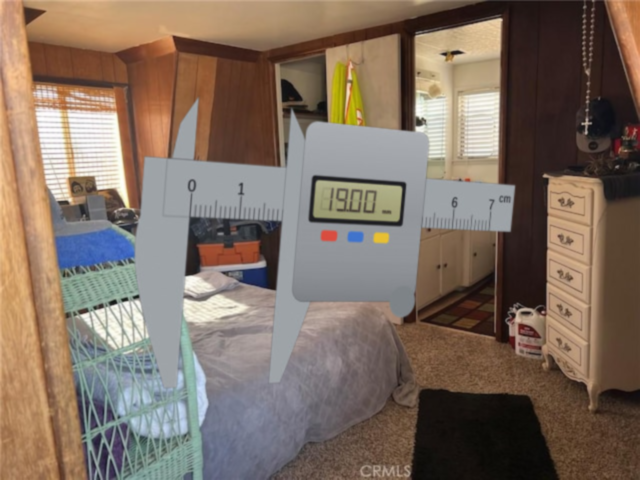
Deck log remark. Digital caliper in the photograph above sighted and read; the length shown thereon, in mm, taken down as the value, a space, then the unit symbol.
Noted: 19.00 mm
